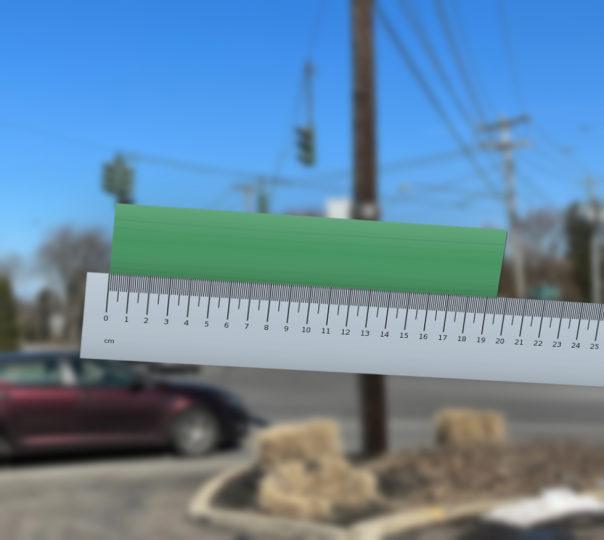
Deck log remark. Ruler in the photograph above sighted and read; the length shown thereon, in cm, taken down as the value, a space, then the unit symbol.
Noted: 19.5 cm
